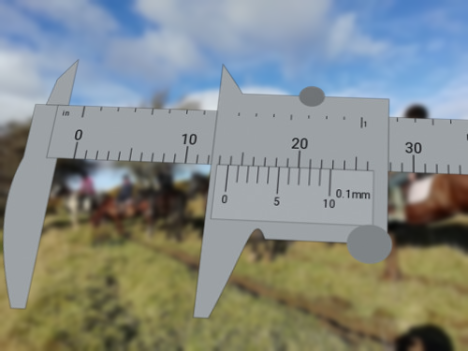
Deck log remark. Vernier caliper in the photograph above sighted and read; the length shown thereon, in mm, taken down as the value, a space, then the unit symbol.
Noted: 13.8 mm
